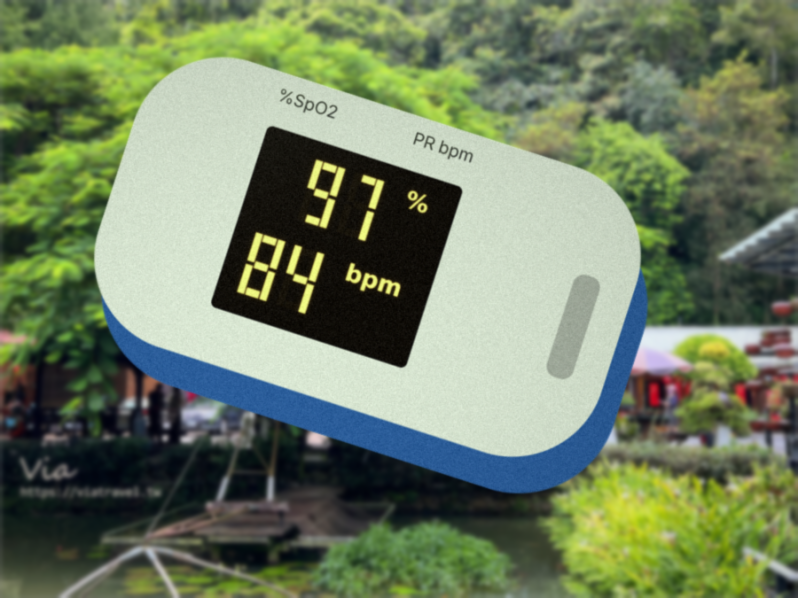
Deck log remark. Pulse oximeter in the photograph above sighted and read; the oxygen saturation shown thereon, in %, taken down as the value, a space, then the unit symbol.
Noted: 97 %
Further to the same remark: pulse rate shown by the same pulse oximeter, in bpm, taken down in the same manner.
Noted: 84 bpm
